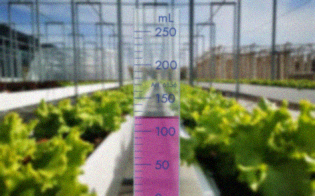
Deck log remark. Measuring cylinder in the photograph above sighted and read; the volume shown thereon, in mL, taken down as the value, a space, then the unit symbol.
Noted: 120 mL
